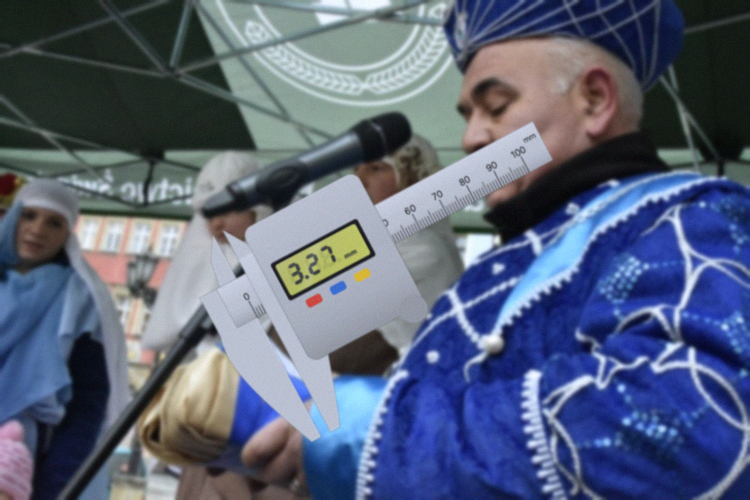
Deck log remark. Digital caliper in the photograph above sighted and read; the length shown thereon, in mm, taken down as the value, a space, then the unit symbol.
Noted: 3.27 mm
